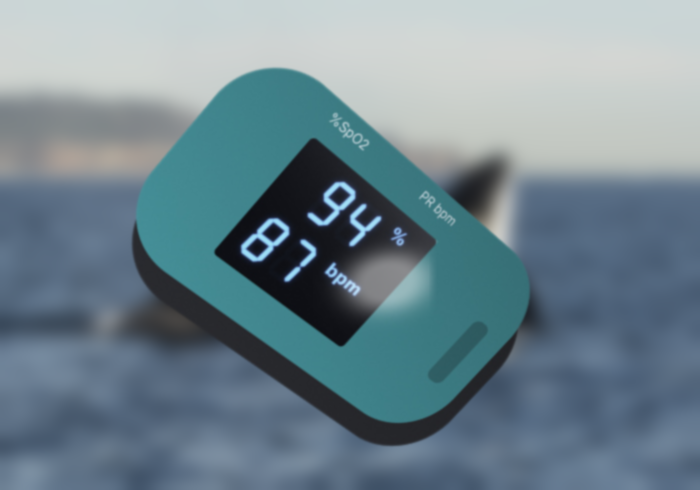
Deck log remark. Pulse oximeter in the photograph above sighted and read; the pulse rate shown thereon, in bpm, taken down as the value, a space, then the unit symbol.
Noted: 87 bpm
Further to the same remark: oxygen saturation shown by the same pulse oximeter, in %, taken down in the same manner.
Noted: 94 %
